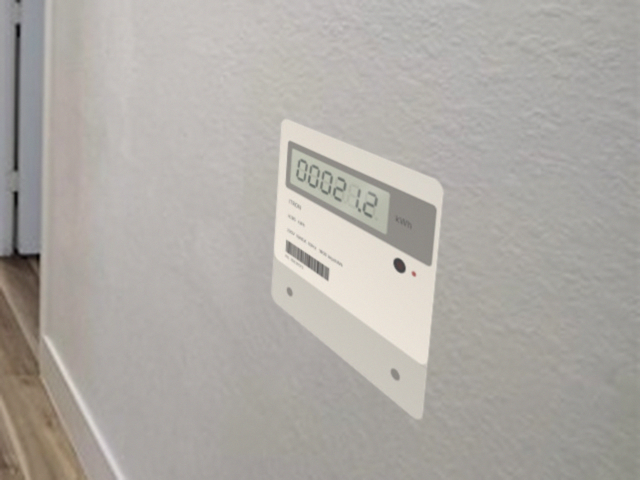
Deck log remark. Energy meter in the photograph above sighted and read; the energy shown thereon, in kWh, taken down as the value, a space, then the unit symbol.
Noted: 21.2 kWh
